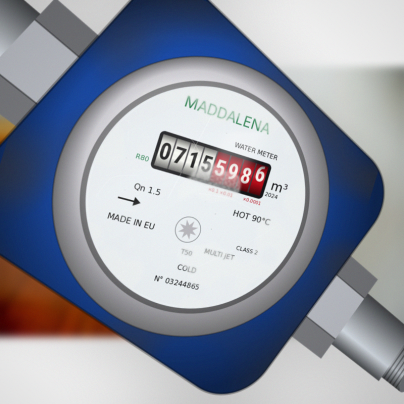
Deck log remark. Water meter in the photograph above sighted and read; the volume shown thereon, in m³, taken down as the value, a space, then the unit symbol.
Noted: 715.5986 m³
